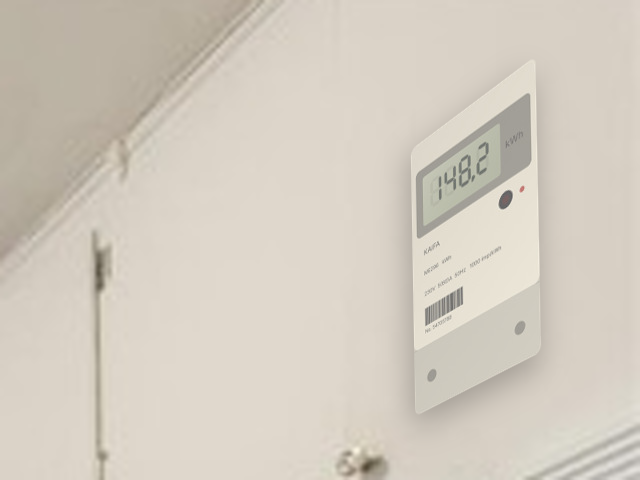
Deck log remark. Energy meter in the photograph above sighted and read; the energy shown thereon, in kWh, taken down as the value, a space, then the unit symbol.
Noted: 148.2 kWh
